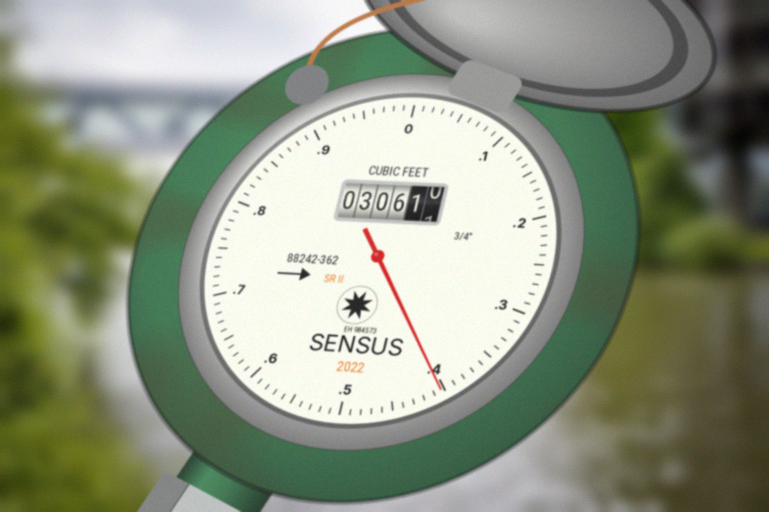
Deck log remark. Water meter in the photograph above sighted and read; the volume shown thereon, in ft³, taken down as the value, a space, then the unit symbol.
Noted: 30610.40 ft³
